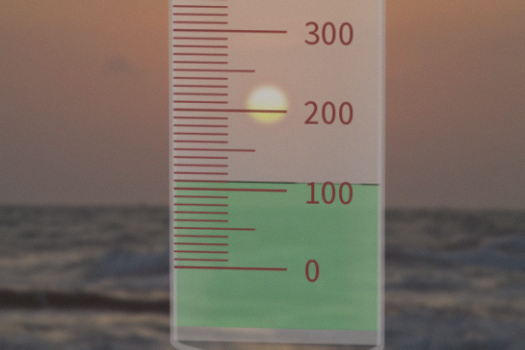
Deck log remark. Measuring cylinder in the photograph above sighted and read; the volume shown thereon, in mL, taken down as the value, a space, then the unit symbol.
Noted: 110 mL
